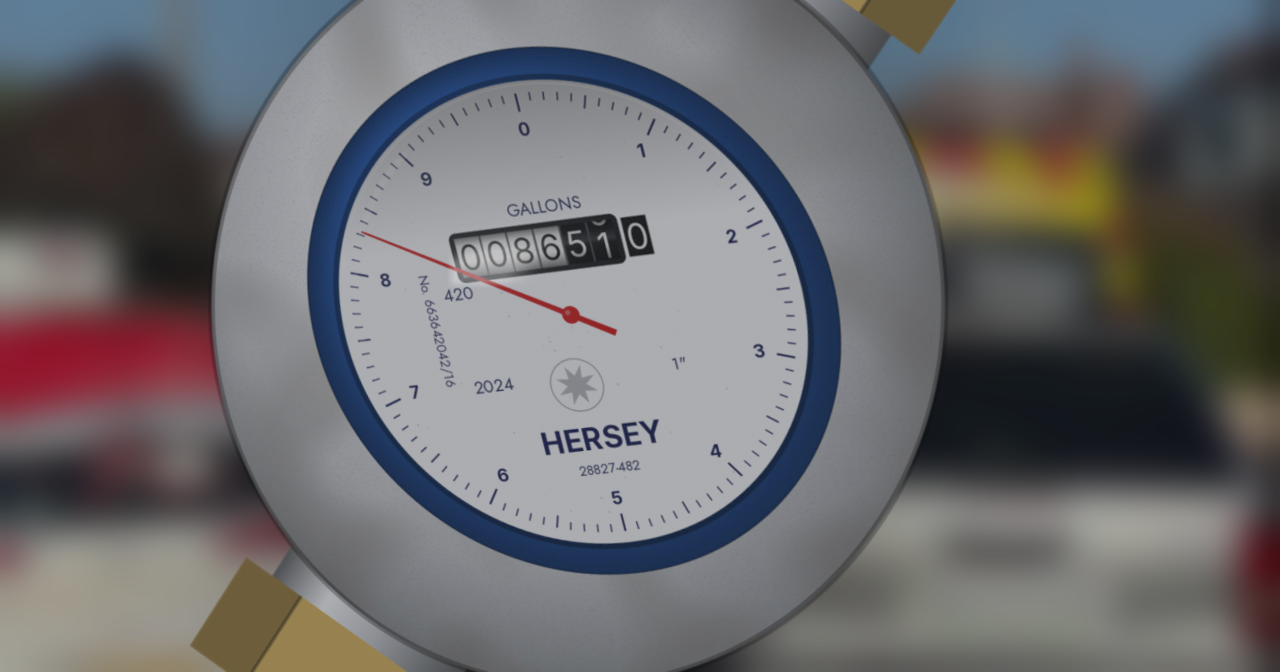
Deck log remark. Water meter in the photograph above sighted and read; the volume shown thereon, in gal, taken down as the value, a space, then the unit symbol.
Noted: 86508.3 gal
